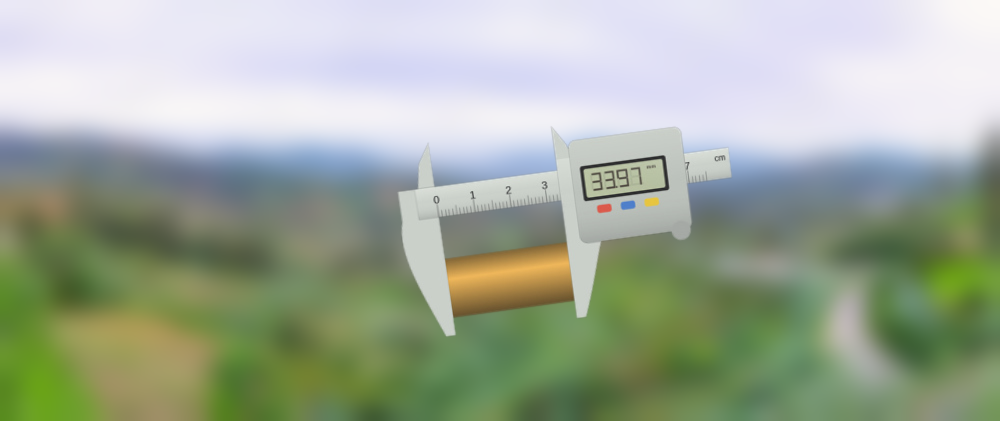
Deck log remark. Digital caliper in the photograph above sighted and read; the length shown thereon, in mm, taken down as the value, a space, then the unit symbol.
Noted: 33.97 mm
